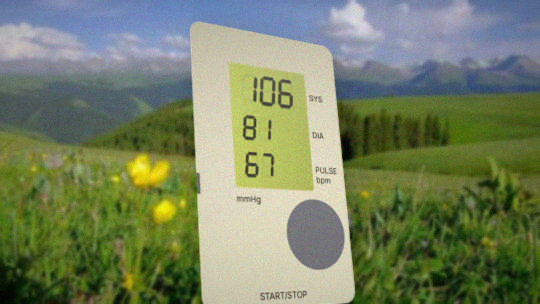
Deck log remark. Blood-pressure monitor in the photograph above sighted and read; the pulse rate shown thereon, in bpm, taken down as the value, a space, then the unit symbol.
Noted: 67 bpm
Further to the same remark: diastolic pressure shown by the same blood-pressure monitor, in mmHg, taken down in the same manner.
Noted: 81 mmHg
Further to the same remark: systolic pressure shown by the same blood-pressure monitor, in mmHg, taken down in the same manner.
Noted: 106 mmHg
